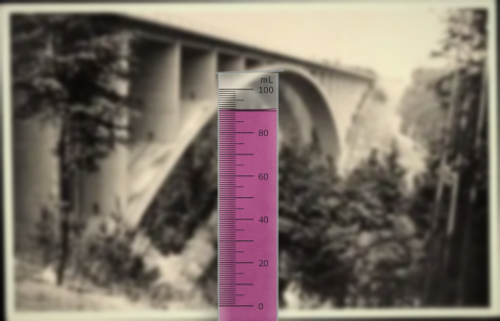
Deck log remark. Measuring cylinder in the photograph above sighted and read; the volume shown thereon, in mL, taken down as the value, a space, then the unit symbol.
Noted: 90 mL
